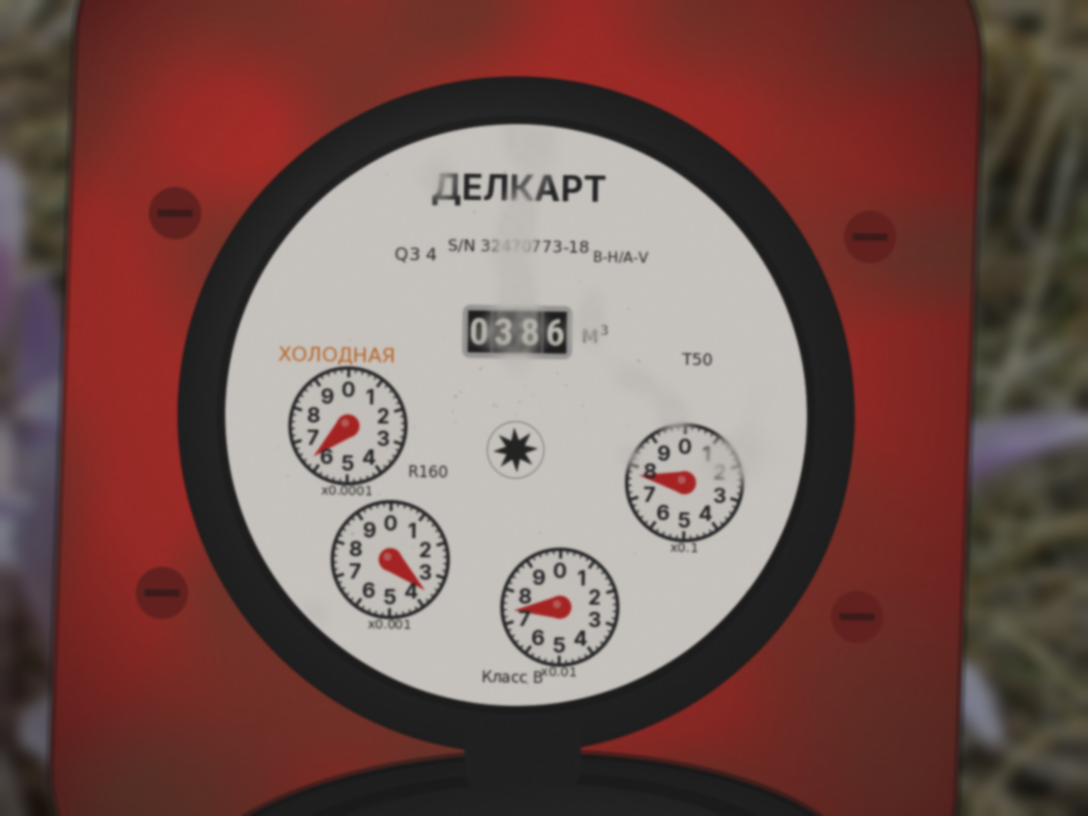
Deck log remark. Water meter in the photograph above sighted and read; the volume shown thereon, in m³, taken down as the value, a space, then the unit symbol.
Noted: 386.7736 m³
